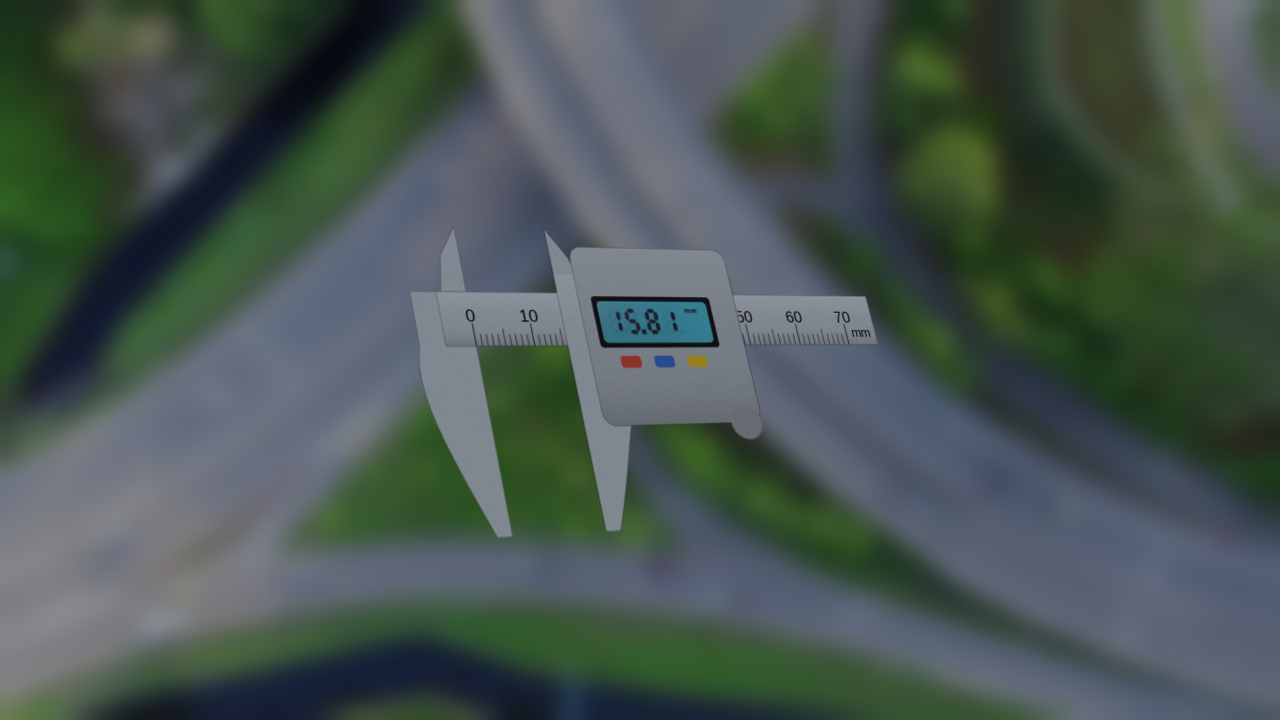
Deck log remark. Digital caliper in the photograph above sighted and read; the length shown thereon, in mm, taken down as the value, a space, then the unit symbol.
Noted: 15.81 mm
